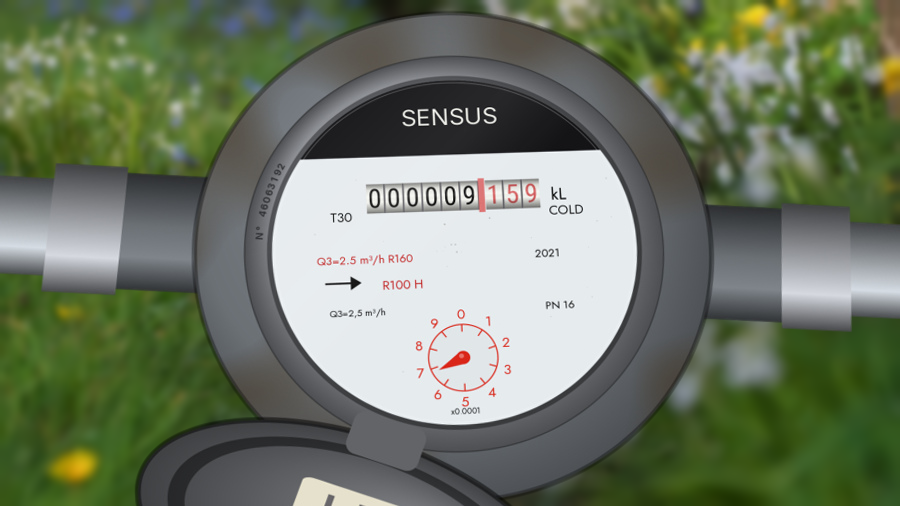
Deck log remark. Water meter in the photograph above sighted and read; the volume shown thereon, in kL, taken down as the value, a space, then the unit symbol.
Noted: 9.1596 kL
